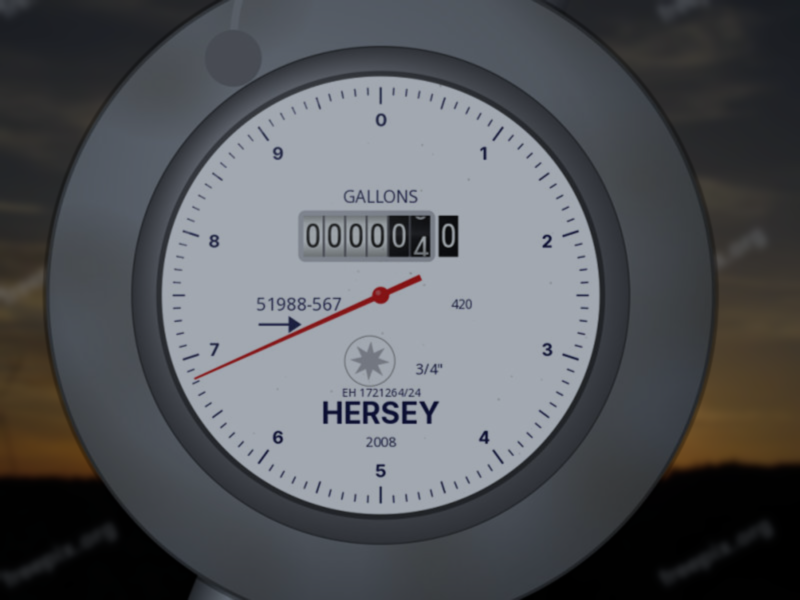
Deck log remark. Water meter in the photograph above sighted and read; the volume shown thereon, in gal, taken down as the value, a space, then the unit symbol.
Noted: 36.8 gal
